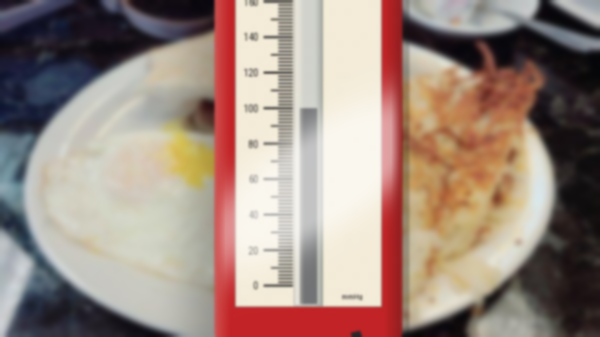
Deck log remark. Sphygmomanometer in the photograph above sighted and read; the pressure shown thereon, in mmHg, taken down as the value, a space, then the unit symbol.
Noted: 100 mmHg
